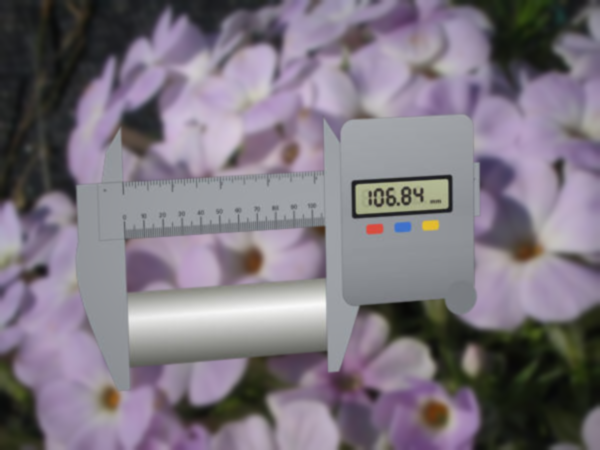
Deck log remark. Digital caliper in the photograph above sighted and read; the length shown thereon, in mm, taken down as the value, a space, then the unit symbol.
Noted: 106.84 mm
